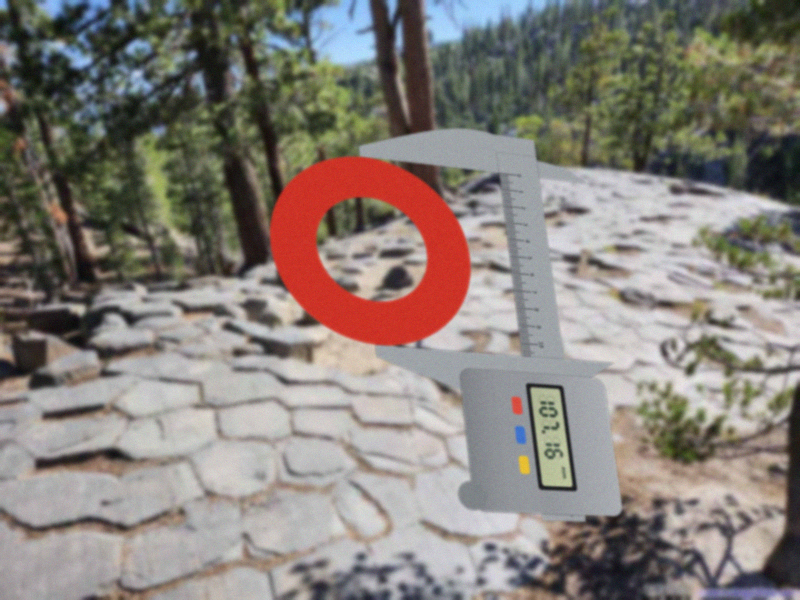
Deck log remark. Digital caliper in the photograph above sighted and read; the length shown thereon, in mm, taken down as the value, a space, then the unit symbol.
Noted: 107.16 mm
